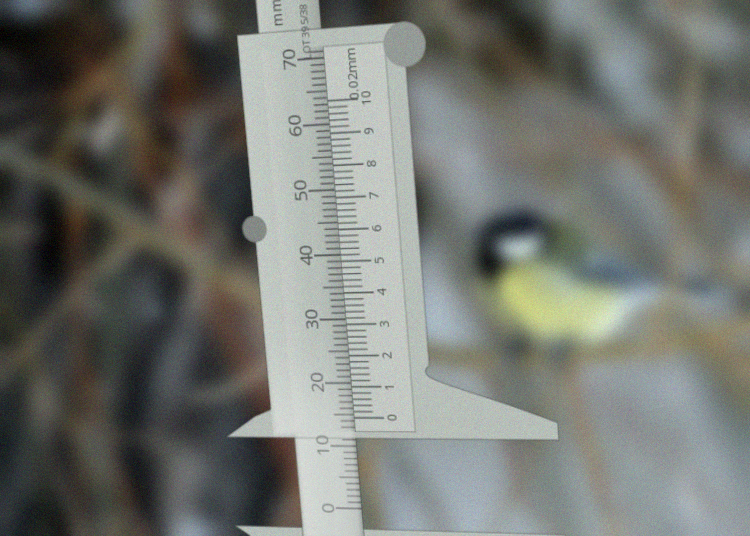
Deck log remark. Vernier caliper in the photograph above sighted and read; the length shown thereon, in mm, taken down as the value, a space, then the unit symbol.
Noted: 14.5 mm
